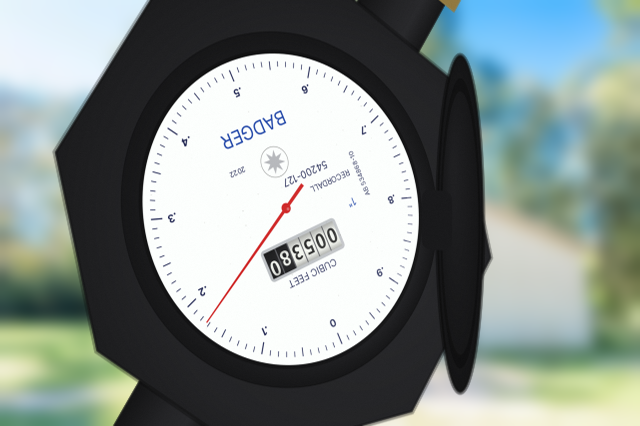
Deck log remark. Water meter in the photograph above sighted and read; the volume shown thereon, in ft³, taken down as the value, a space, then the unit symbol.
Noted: 5380.17 ft³
